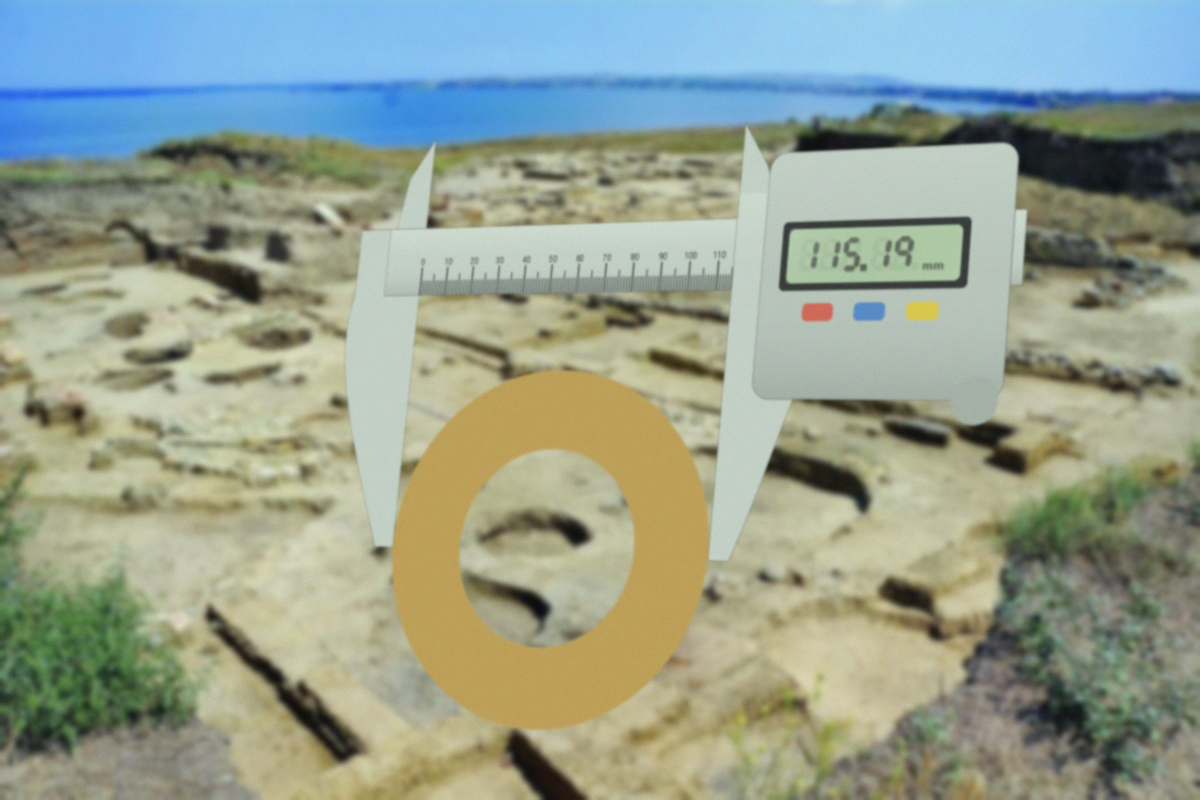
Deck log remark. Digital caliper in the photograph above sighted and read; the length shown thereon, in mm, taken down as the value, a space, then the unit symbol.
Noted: 115.19 mm
